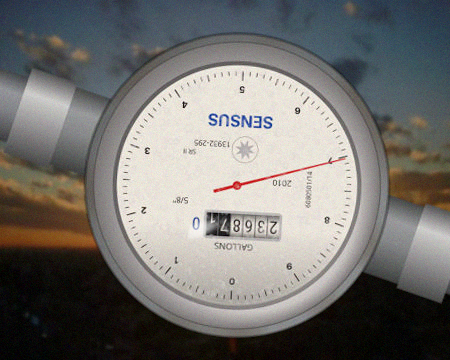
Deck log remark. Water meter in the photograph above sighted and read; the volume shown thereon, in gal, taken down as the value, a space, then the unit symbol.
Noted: 2368707.0 gal
